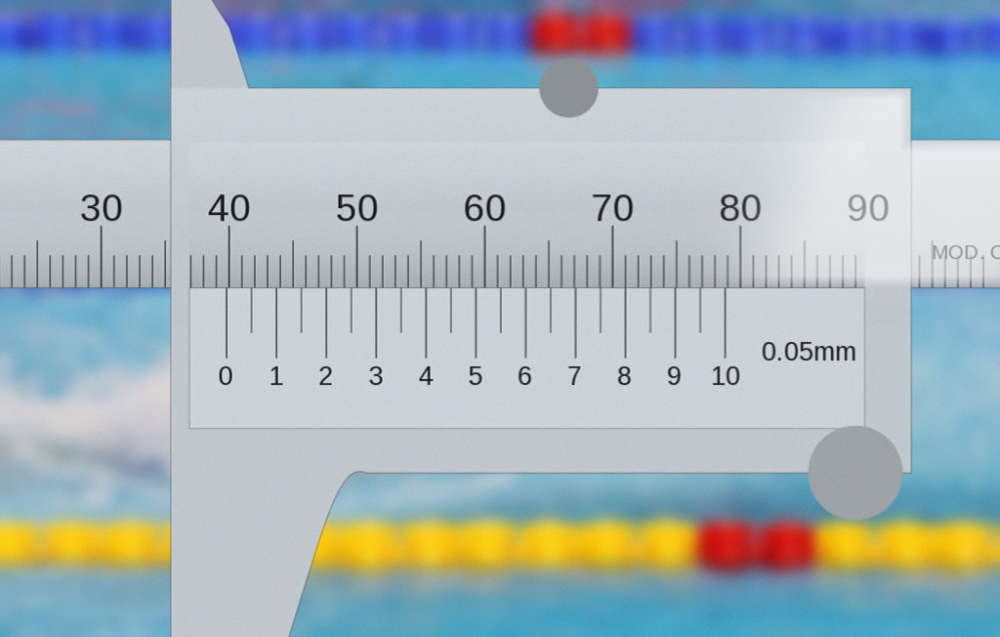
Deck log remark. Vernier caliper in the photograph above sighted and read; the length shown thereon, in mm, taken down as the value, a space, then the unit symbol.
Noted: 39.8 mm
